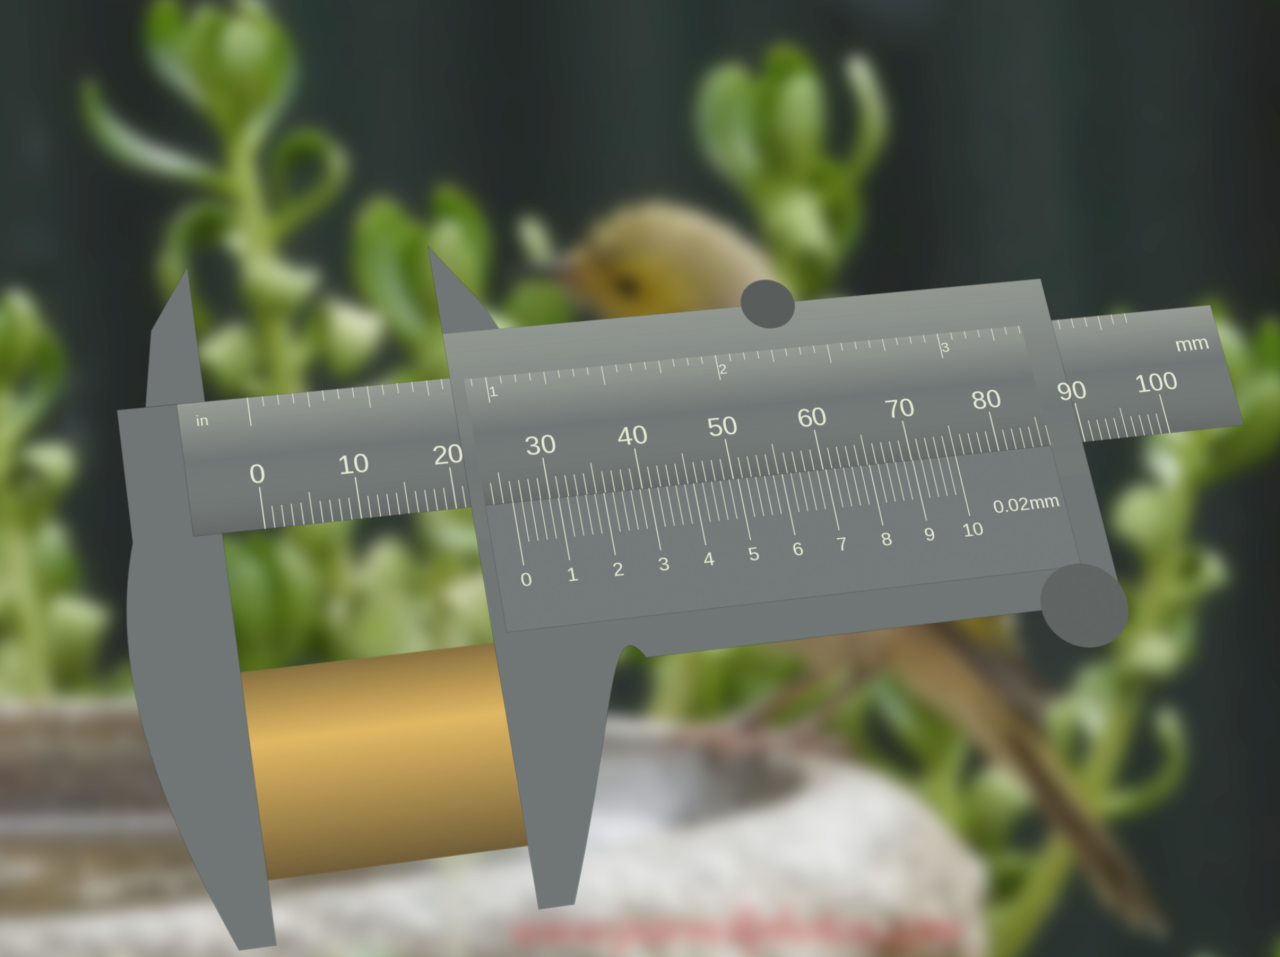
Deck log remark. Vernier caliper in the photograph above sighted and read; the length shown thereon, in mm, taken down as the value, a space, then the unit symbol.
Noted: 26.0 mm
